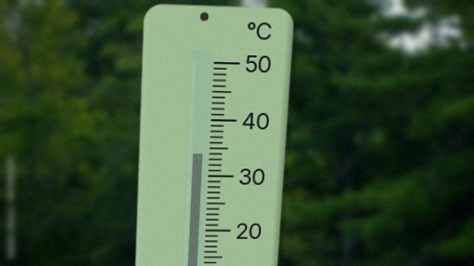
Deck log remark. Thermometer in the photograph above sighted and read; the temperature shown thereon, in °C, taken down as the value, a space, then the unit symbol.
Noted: 34 °C
